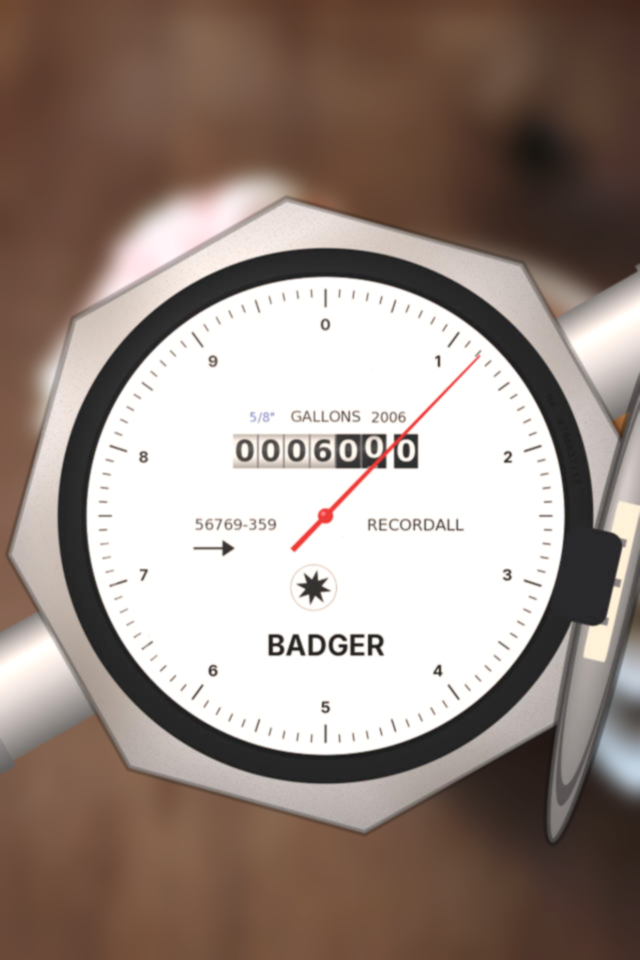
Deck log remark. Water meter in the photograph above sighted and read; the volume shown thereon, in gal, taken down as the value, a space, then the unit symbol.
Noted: 6001.2 gal
